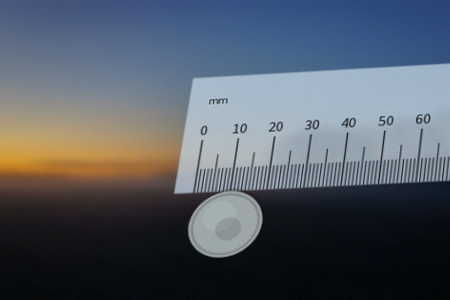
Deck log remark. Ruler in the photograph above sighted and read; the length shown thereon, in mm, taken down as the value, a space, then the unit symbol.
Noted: 20 mm
